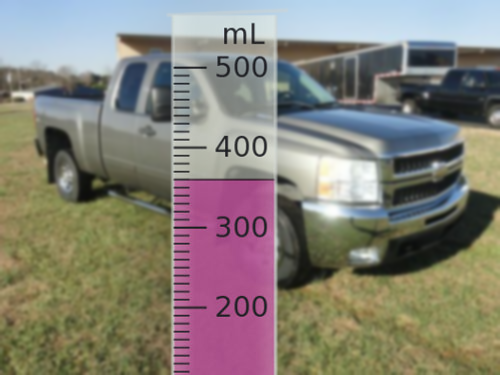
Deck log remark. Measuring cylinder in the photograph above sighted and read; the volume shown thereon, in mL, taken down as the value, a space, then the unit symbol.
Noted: 360 mL
